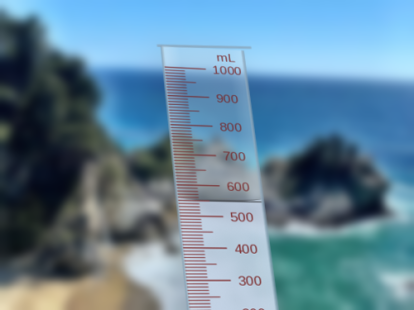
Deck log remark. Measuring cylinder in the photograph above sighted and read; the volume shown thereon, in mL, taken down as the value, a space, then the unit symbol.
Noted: 550 mL
